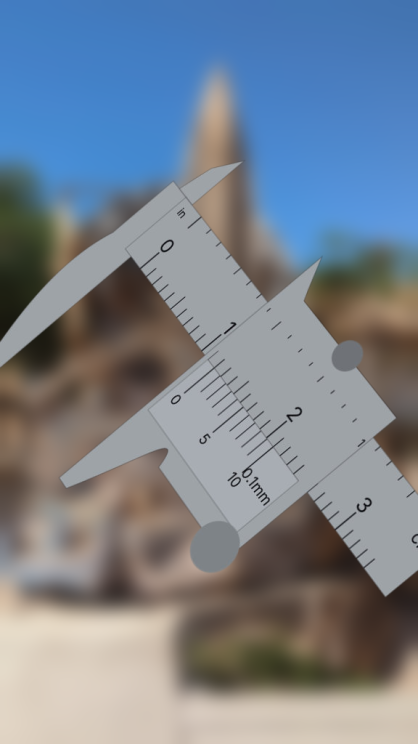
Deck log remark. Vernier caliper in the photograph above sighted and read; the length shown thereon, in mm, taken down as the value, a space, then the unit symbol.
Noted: 12.0 mm
